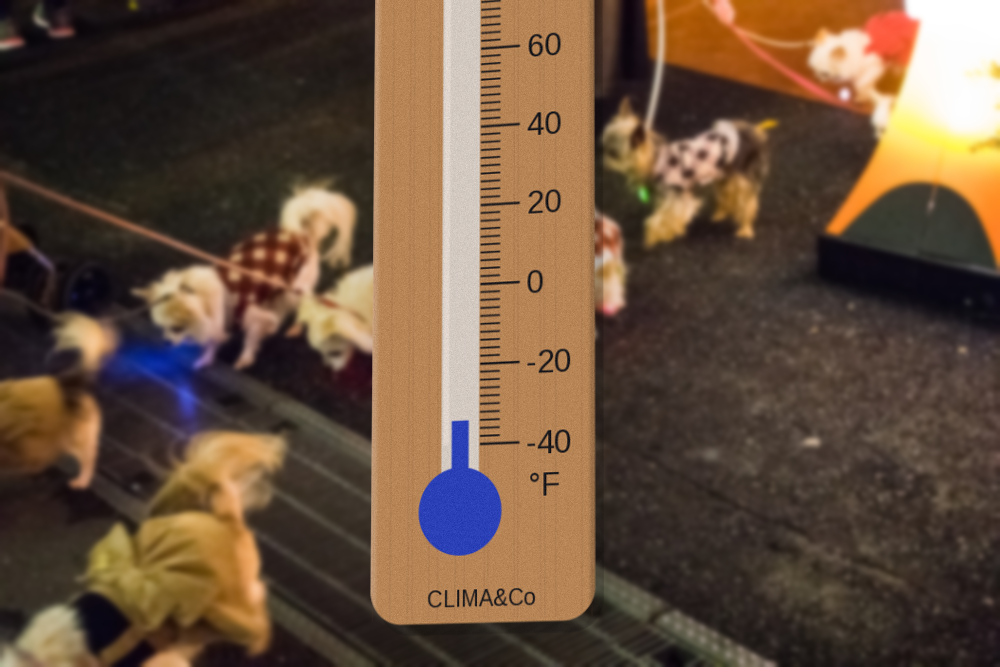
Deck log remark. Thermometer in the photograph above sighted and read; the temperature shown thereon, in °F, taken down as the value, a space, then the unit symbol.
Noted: -34 °F
